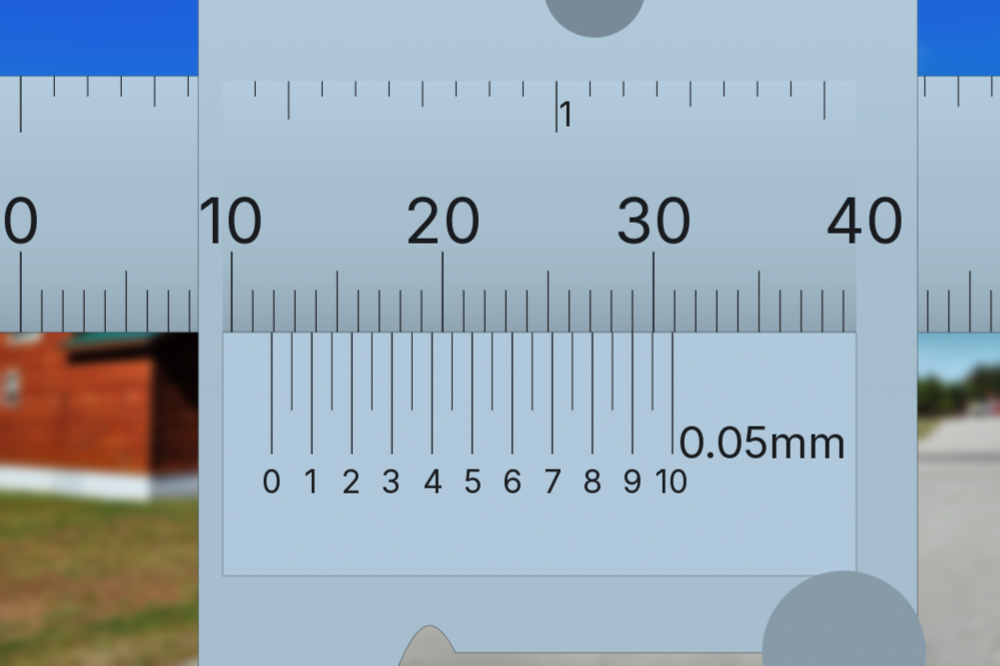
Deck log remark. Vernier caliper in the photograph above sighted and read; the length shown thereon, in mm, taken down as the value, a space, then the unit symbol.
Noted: 11.9 mm
